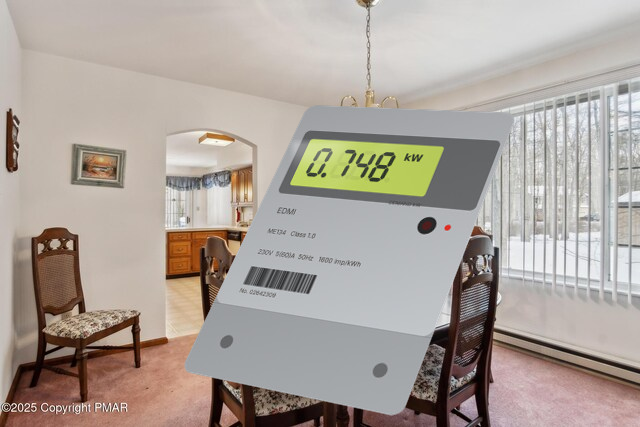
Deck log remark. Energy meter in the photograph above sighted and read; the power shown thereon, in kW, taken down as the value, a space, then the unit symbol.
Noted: 0.748 kW
